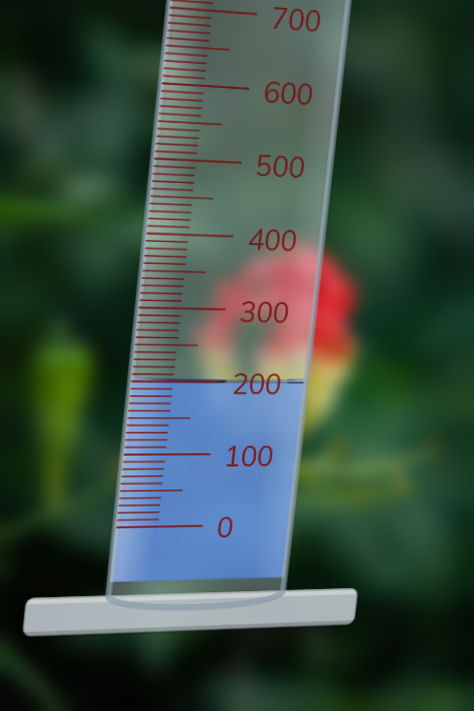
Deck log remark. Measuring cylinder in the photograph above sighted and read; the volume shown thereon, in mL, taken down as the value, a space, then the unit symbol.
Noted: 200 mL
